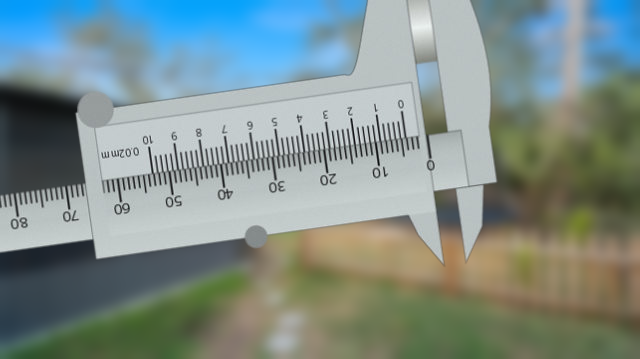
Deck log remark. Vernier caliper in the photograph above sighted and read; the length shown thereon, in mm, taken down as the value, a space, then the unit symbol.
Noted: 4.2 mm
